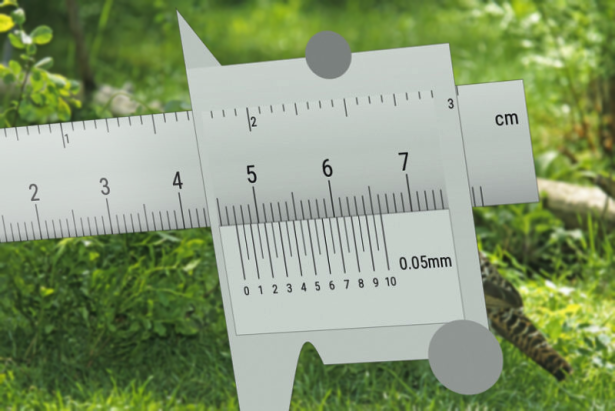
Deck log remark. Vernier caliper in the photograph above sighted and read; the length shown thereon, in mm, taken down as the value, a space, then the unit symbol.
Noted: 47.0 mm
